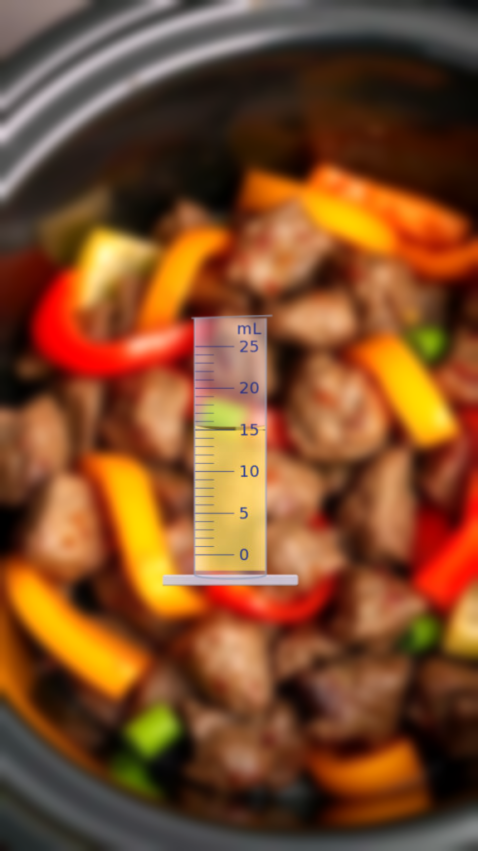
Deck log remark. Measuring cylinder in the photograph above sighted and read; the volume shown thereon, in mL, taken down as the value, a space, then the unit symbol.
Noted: 15 mL
